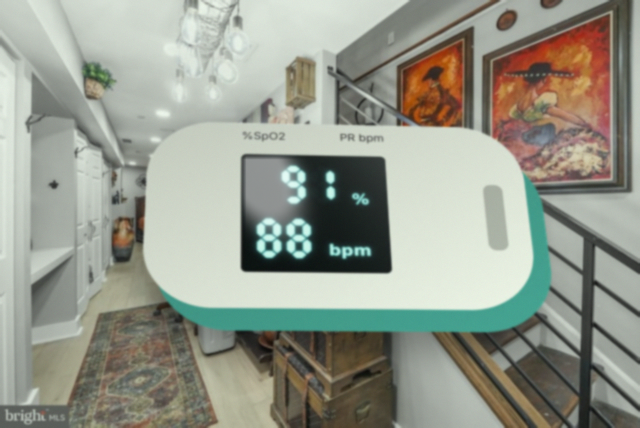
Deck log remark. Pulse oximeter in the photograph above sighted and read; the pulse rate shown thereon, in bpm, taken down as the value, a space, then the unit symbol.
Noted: 88 bpm
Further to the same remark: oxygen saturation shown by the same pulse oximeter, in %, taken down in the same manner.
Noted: 91 %
